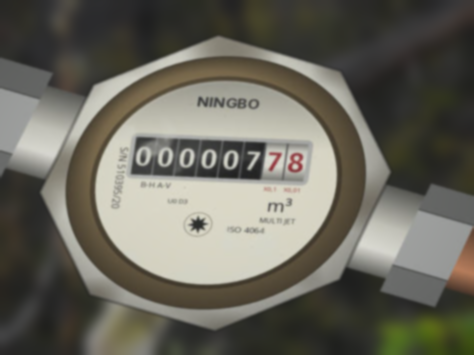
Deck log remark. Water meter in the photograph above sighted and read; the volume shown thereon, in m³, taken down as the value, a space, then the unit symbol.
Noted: 7.78 m³
